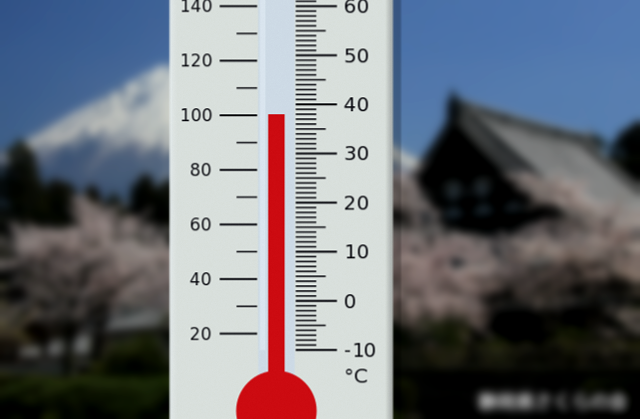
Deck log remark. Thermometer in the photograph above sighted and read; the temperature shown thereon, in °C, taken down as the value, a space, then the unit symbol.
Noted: 38 °C
